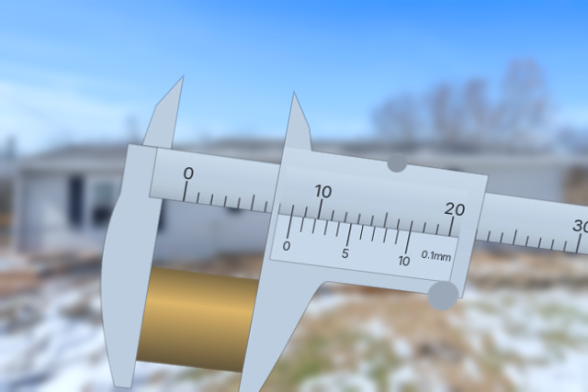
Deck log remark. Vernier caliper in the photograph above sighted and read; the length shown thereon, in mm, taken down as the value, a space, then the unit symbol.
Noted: 8.0 mm
